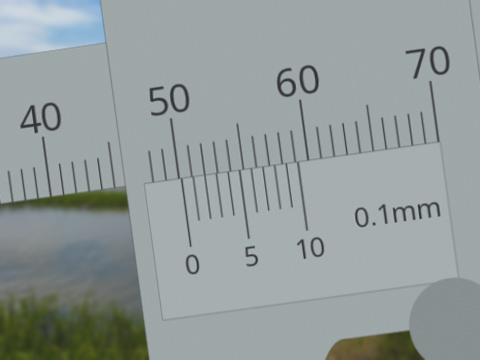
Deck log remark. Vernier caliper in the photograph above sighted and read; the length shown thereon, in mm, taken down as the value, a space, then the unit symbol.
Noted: 50.2 mm
